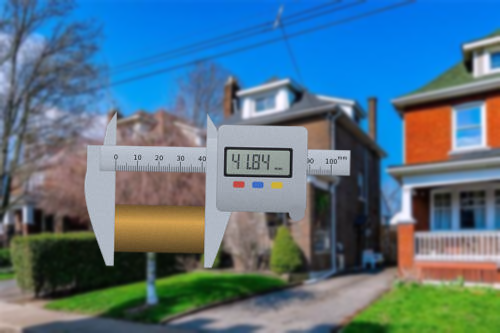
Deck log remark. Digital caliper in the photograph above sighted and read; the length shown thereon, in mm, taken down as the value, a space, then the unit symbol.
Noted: 41.84 mm
